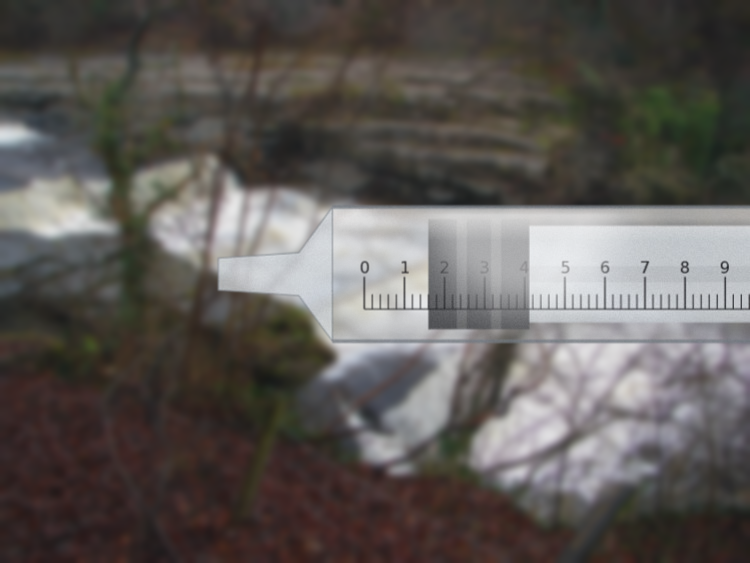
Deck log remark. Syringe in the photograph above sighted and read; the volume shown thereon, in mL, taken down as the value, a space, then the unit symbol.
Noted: 1.6 mL
